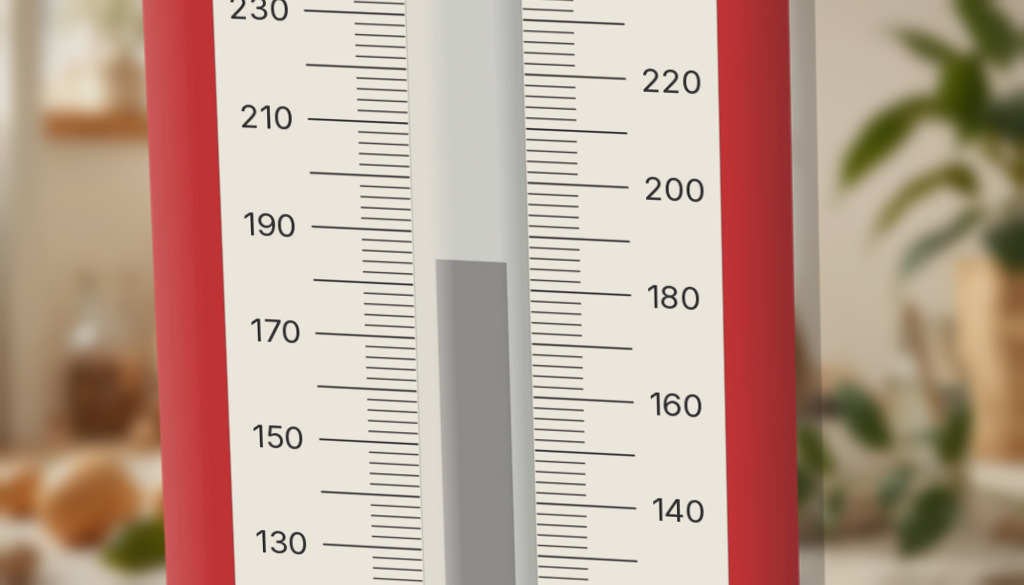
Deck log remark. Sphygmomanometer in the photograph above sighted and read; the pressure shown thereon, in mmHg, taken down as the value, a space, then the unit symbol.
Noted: 185 mmHg
